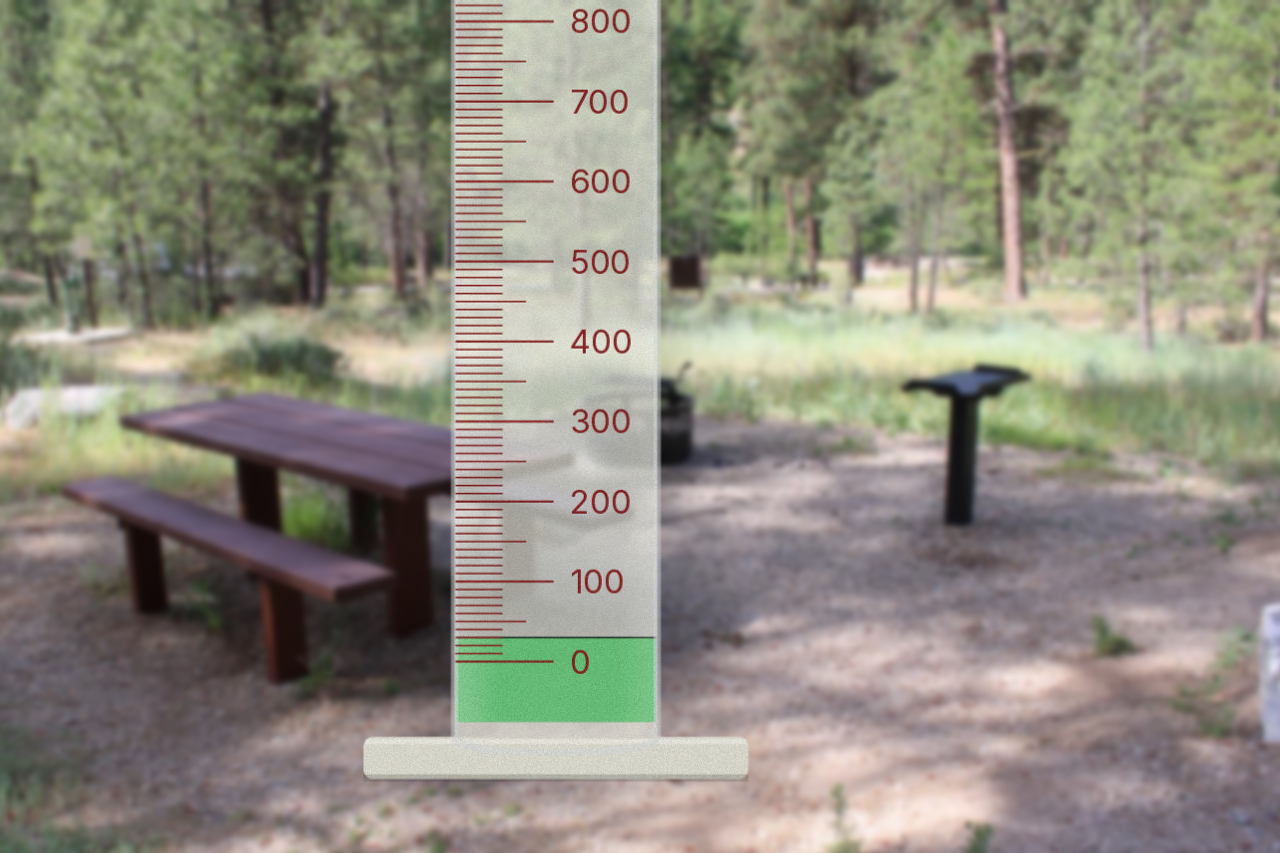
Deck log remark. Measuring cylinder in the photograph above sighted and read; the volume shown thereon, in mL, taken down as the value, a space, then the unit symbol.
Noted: 30 mL
